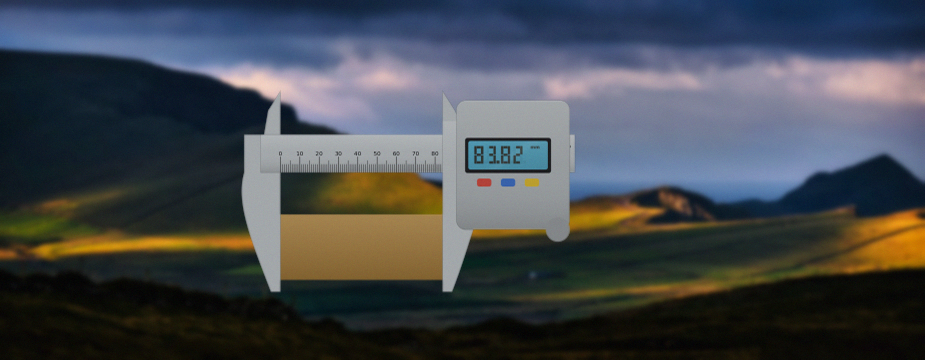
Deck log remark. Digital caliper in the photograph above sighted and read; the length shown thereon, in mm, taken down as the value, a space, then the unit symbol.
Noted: 83.82 mm
